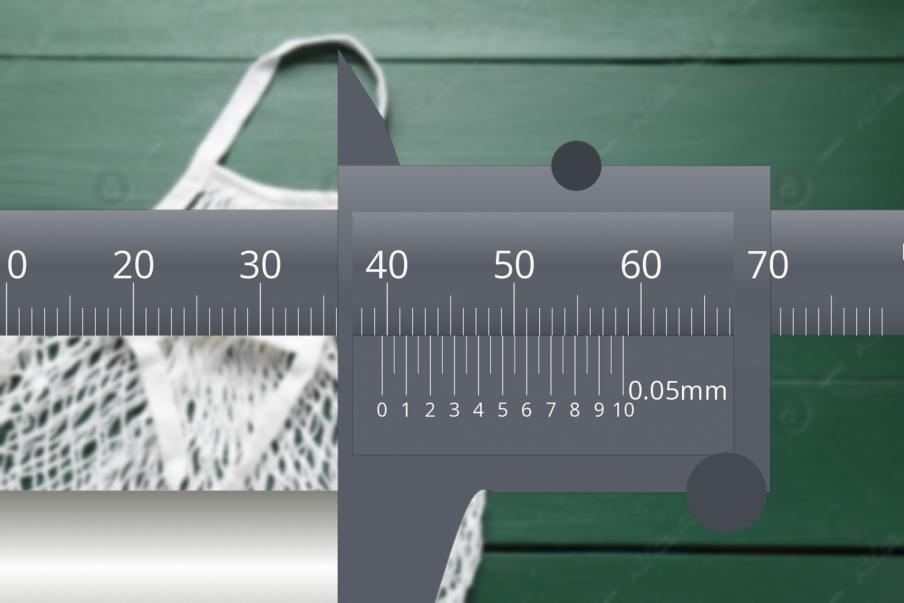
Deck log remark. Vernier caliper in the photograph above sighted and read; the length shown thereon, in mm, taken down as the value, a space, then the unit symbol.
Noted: 39.6 mm
